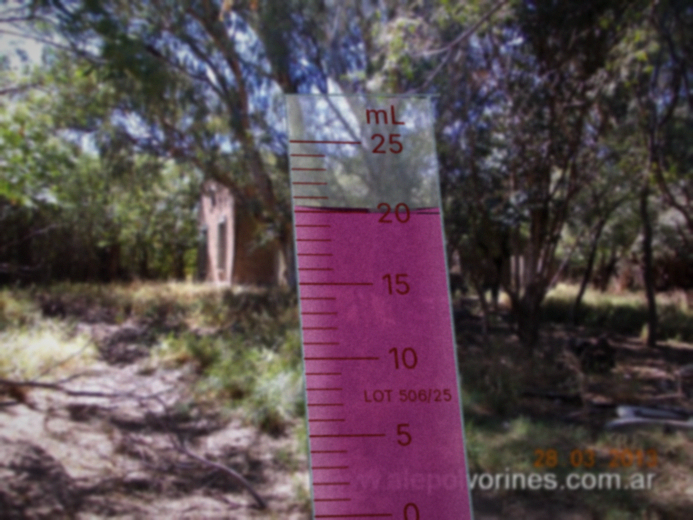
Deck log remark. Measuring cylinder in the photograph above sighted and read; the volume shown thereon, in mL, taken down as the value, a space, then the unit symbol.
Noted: 20 mL
